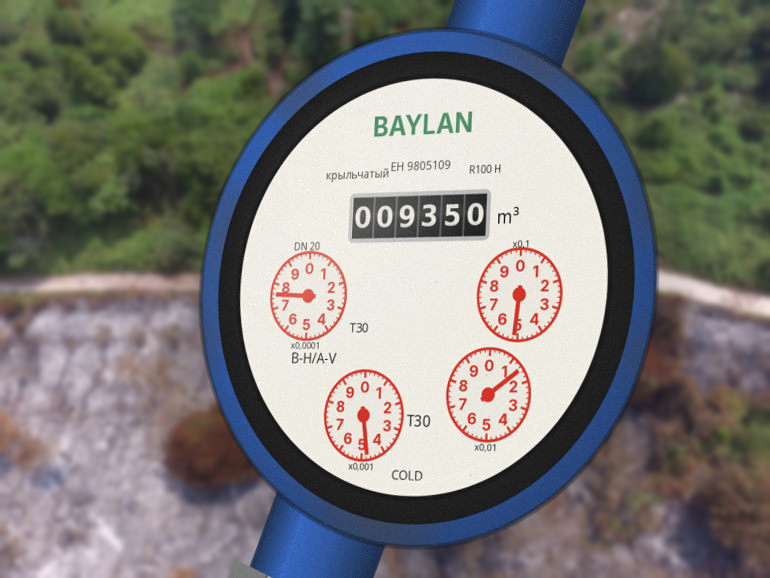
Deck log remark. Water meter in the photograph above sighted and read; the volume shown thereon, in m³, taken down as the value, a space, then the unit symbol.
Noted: 9350.5147 m³
